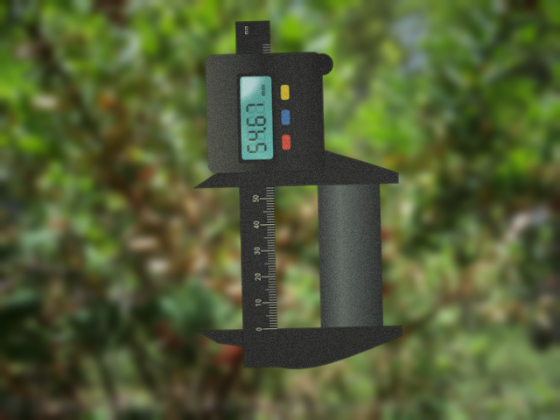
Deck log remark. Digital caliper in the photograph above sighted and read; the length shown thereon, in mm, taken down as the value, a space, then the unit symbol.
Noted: 54.67 mm
